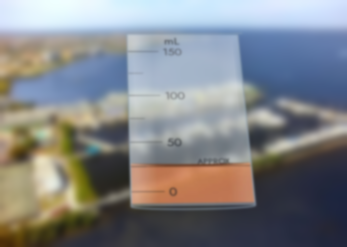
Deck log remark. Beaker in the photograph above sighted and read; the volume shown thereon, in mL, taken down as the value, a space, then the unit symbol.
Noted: 25 mL
